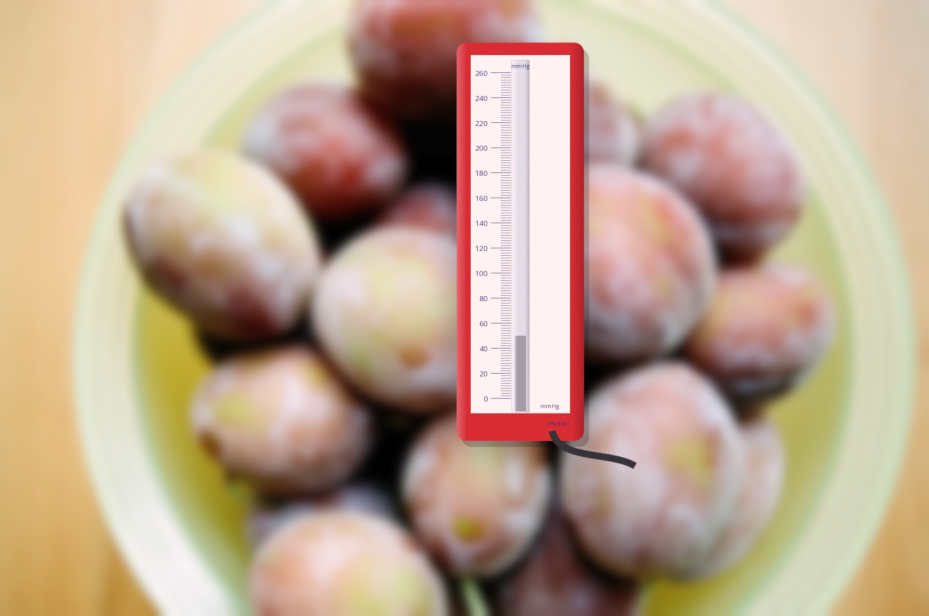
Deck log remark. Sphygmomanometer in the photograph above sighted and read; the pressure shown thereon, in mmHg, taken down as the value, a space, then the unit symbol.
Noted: 50 mmHg
